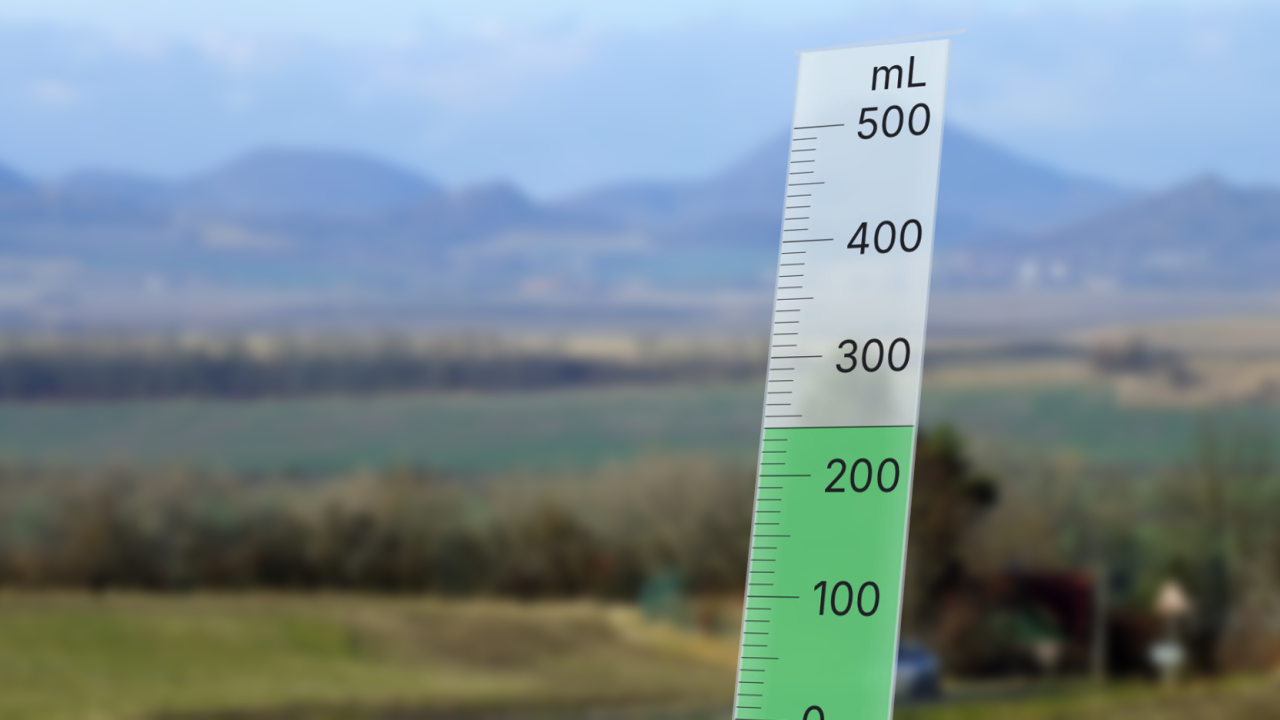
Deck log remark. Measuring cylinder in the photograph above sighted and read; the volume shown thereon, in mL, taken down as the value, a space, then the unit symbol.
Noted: 240 mL
